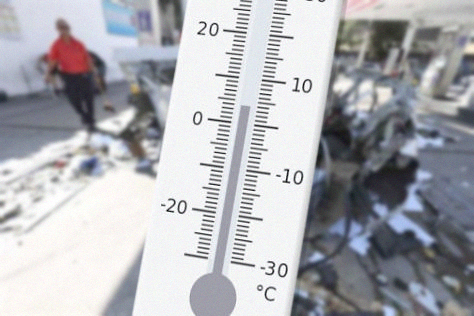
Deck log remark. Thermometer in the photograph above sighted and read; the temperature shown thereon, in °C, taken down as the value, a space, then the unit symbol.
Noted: 4 °C
